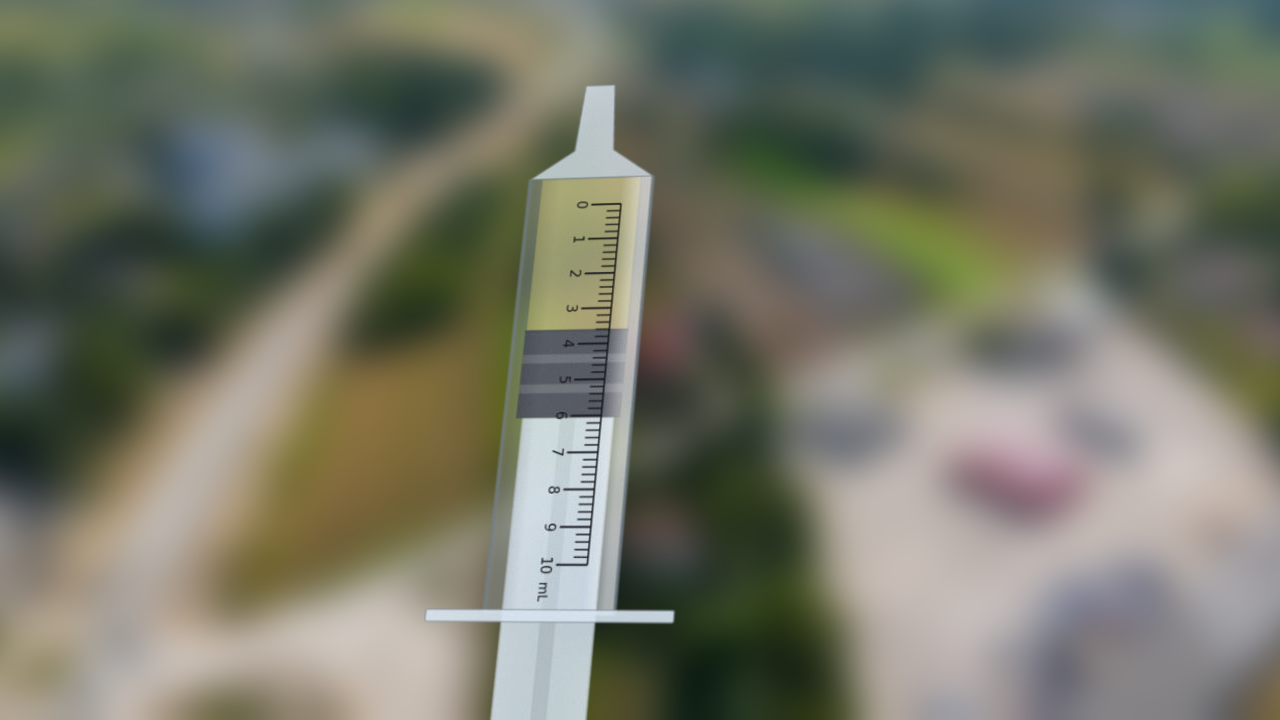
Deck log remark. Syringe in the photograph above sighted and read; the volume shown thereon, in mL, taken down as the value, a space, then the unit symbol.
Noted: 3.6 mL
